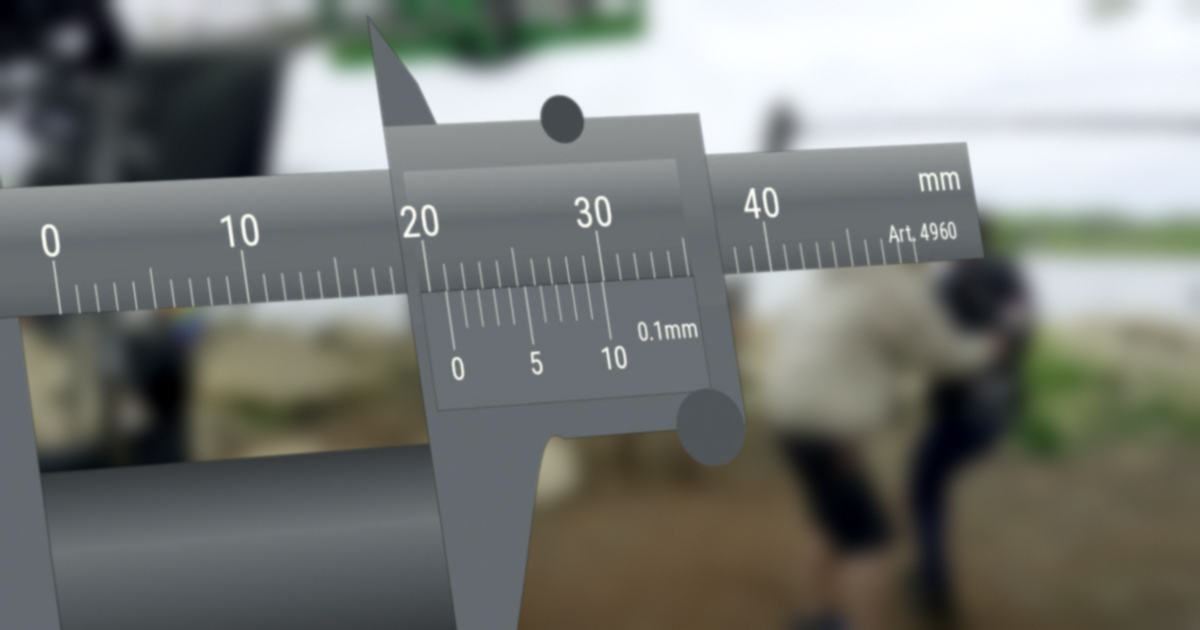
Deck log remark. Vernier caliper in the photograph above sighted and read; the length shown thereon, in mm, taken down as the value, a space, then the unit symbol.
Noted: 20.9 mm
